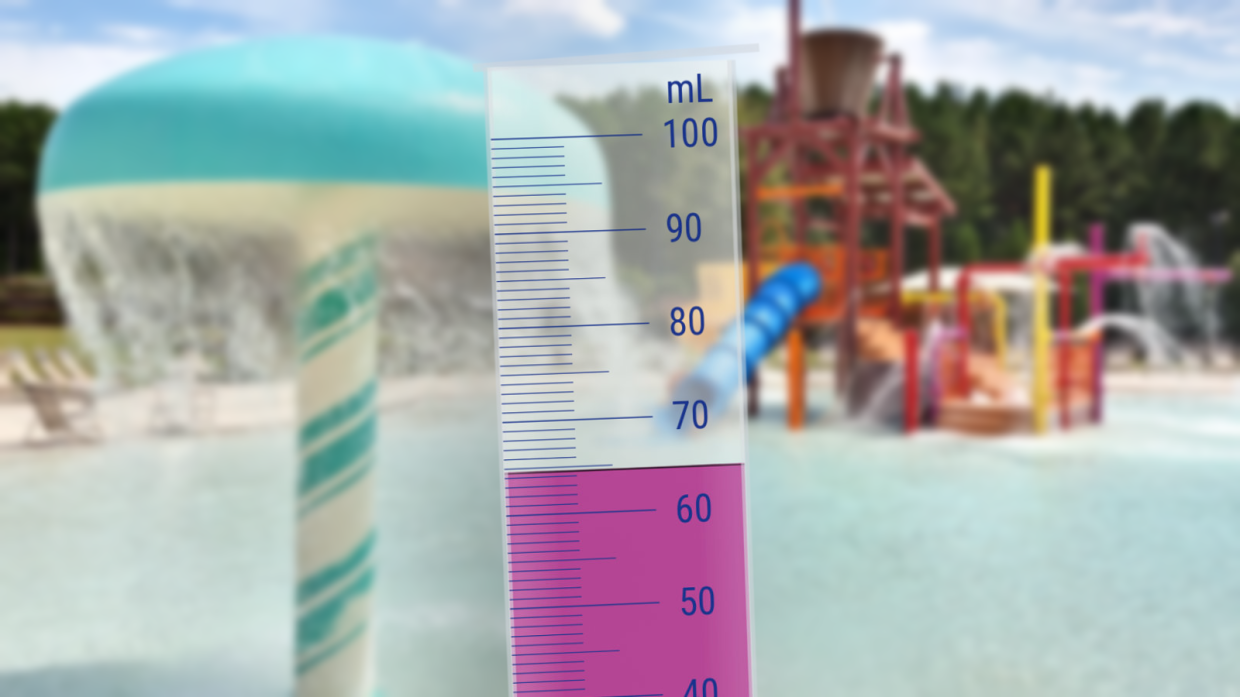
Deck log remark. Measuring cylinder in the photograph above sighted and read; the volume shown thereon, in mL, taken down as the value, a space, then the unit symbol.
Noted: 64.5 mL
